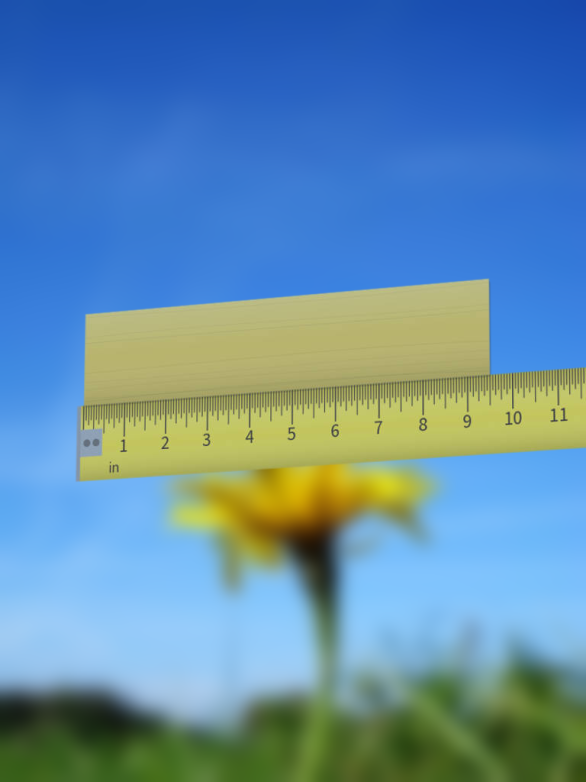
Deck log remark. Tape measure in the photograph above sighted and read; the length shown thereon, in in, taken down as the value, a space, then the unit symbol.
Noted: 9.5 in
